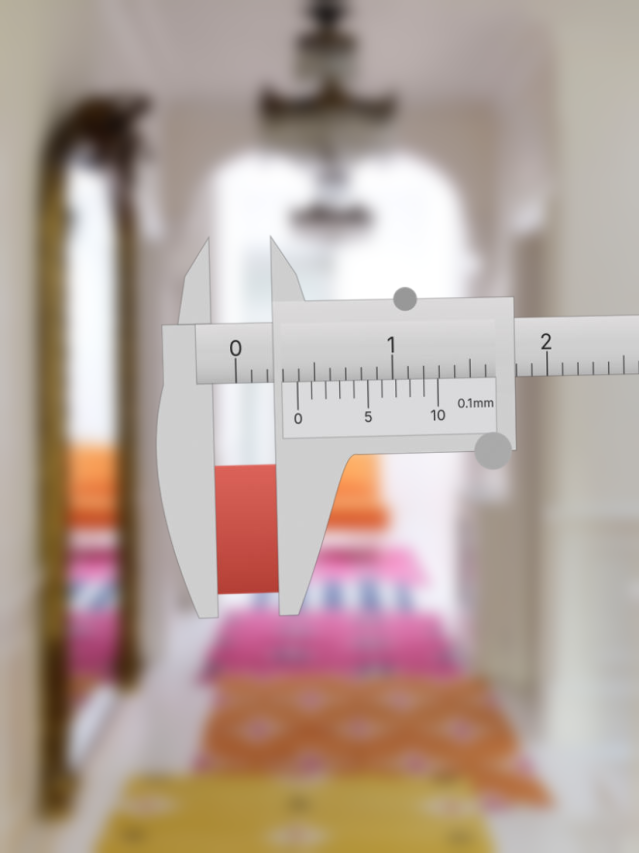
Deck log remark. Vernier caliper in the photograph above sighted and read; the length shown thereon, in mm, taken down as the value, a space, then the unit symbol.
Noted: 3.9 mm
